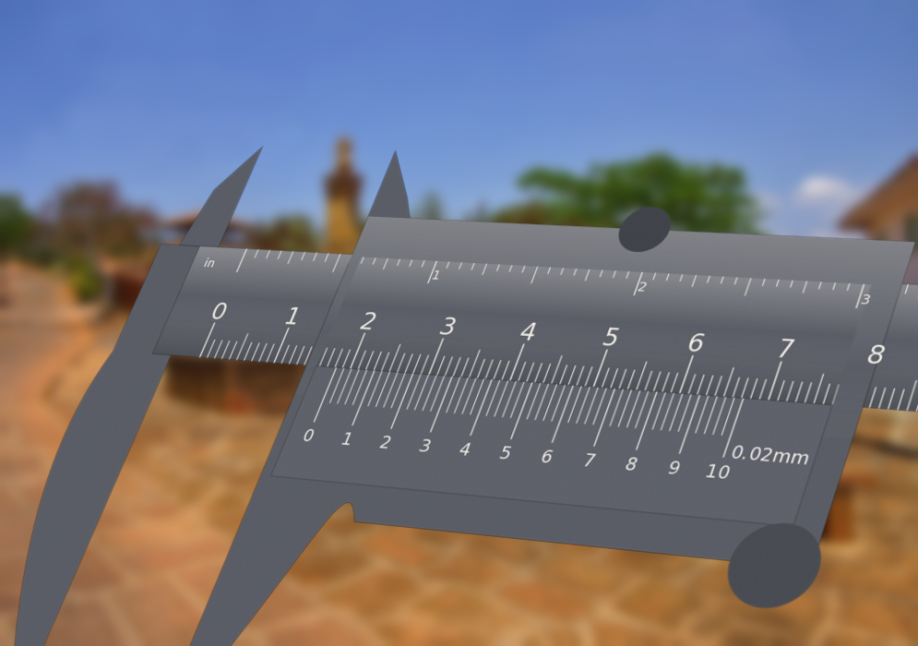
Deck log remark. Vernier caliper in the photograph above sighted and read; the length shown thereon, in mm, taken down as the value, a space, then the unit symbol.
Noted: 18.2 mm
